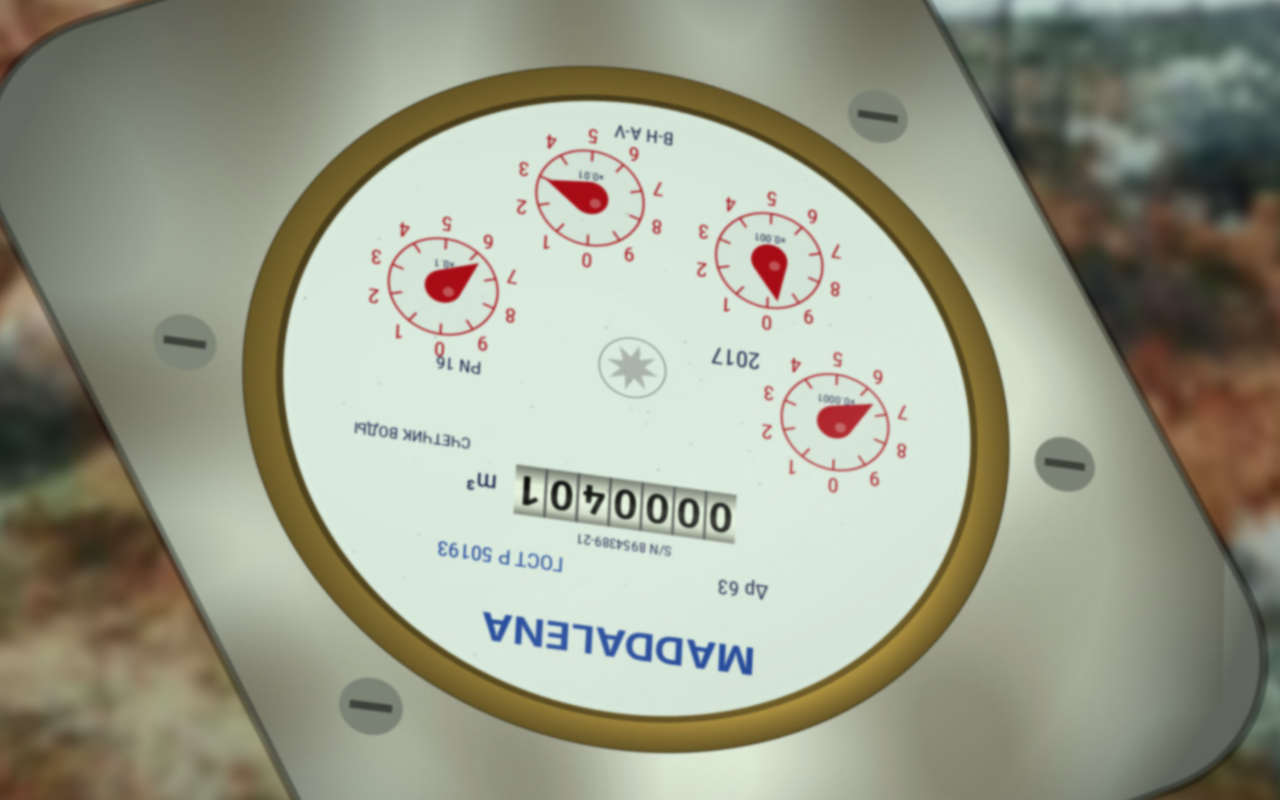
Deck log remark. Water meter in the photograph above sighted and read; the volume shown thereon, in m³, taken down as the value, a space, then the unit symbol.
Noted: 401.6296 m³
